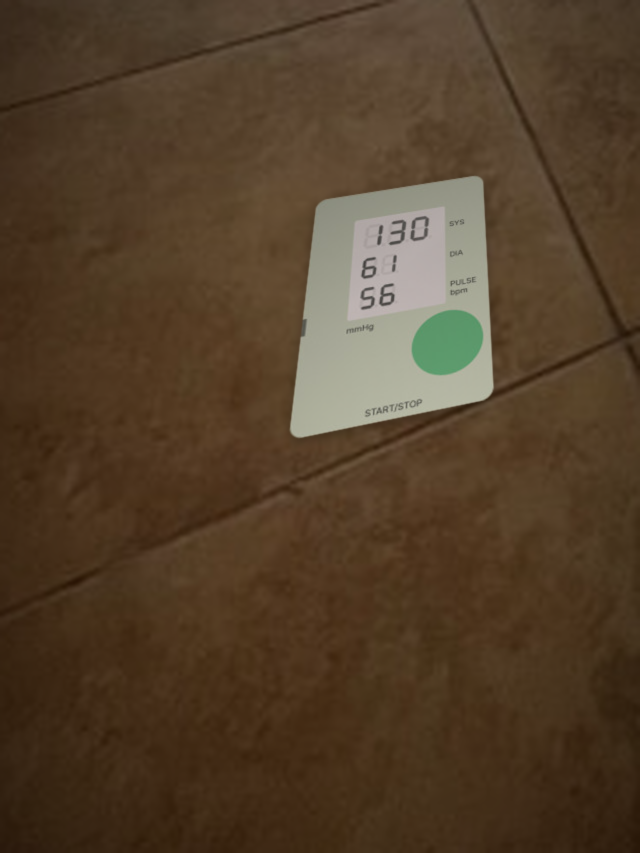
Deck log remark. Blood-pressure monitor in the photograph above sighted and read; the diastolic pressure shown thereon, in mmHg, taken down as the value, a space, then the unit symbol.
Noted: 61 mmHg
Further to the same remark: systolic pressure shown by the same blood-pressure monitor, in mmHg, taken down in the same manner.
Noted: 130 mmHg
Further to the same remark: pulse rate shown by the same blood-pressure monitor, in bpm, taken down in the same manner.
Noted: 56 bpm
